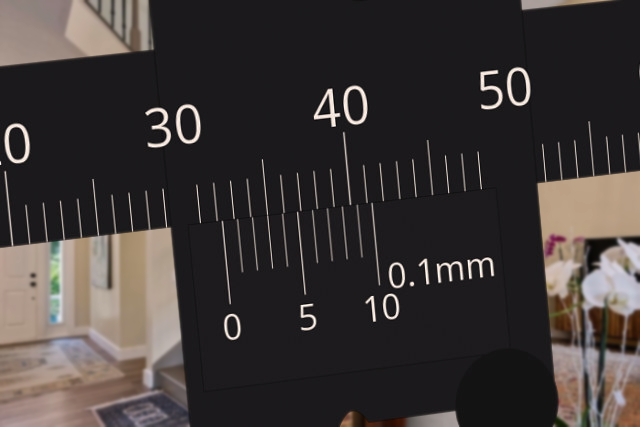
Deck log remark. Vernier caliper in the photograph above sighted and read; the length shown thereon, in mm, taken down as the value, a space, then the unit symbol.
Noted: 32.3 mm
